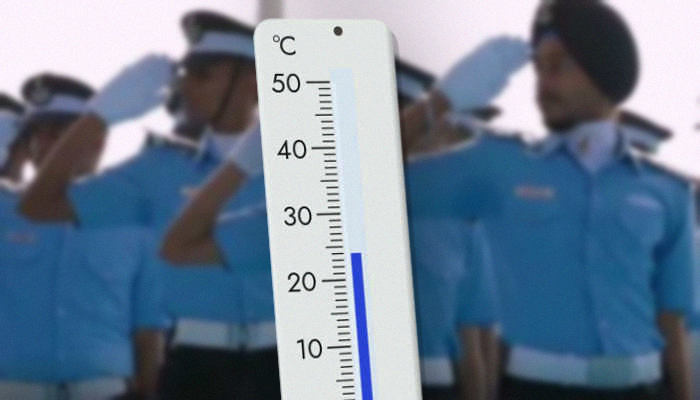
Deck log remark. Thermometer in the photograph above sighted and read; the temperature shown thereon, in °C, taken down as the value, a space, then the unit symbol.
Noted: 24 °C
